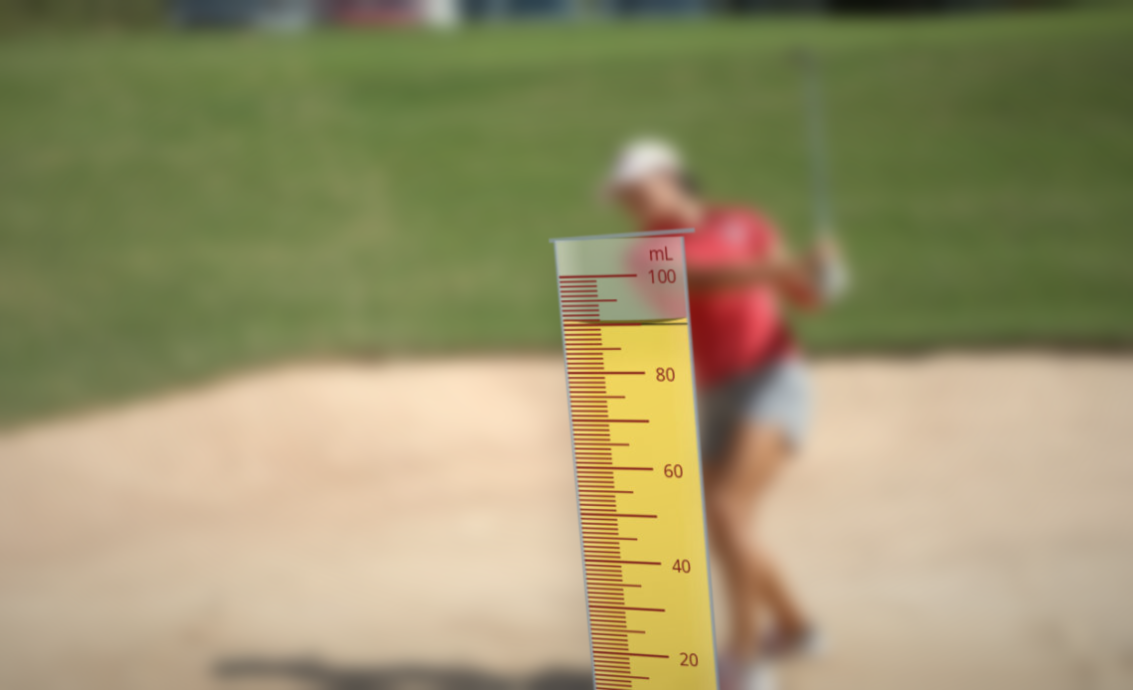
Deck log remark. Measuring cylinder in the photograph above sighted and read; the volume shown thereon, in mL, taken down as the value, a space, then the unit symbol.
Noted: 90 mL
